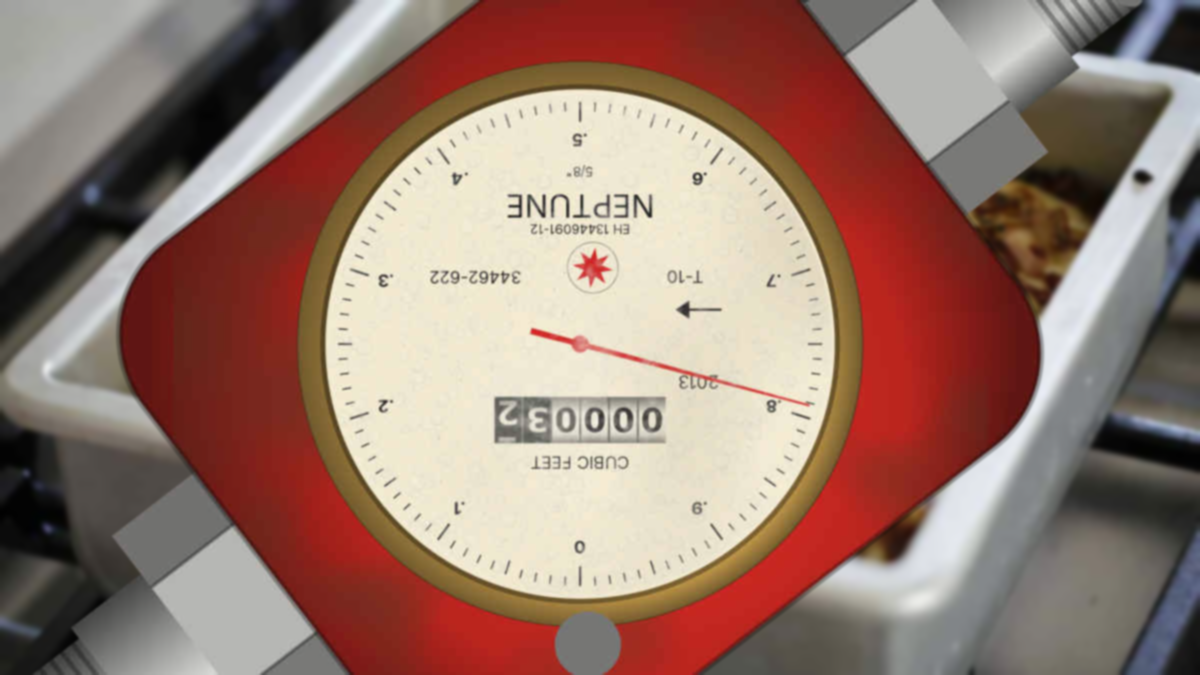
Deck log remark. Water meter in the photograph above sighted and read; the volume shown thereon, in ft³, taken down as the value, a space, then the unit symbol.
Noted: 31.79 ft³
